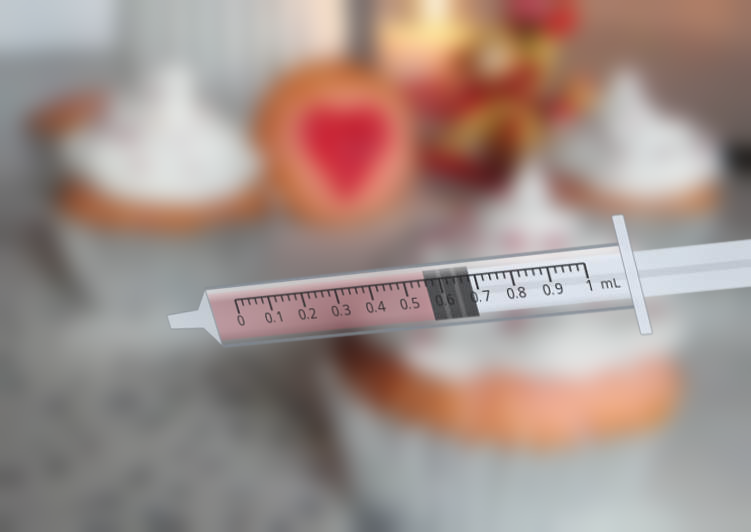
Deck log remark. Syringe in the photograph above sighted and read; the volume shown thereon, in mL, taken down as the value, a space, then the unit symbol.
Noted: 0.56 mL
